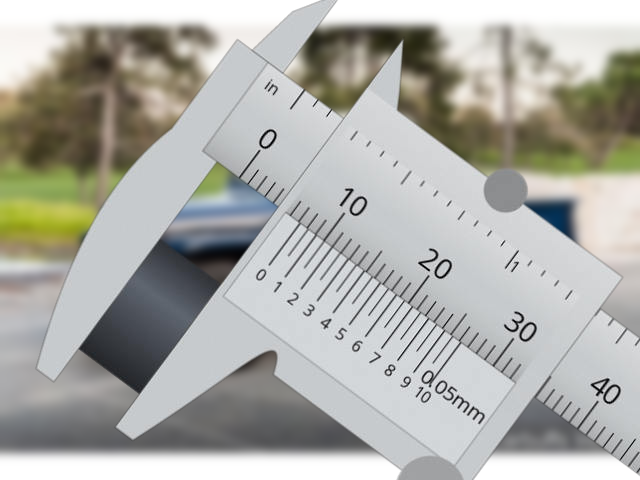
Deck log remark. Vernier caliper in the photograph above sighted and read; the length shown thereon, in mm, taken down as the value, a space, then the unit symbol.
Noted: 7.2 mm
